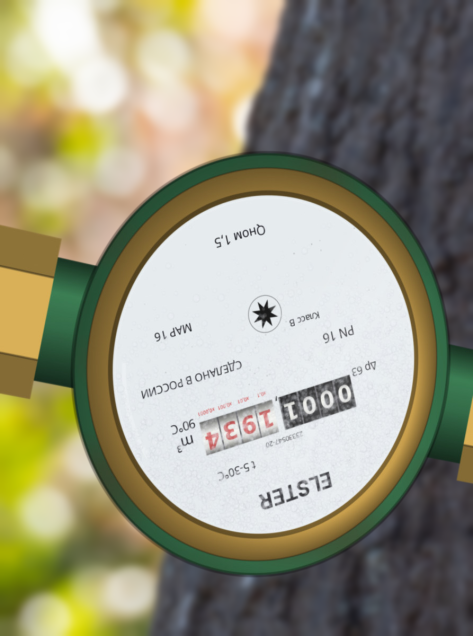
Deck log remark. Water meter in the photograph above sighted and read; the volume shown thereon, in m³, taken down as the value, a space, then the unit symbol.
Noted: 1.1934 m³
